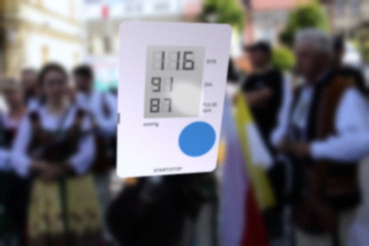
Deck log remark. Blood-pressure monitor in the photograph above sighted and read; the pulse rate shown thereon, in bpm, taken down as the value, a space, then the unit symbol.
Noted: 87 bpm
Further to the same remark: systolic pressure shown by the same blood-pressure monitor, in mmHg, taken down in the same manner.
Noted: 116 mmHg
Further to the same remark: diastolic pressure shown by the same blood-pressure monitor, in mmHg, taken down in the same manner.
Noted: 91 mmHg
